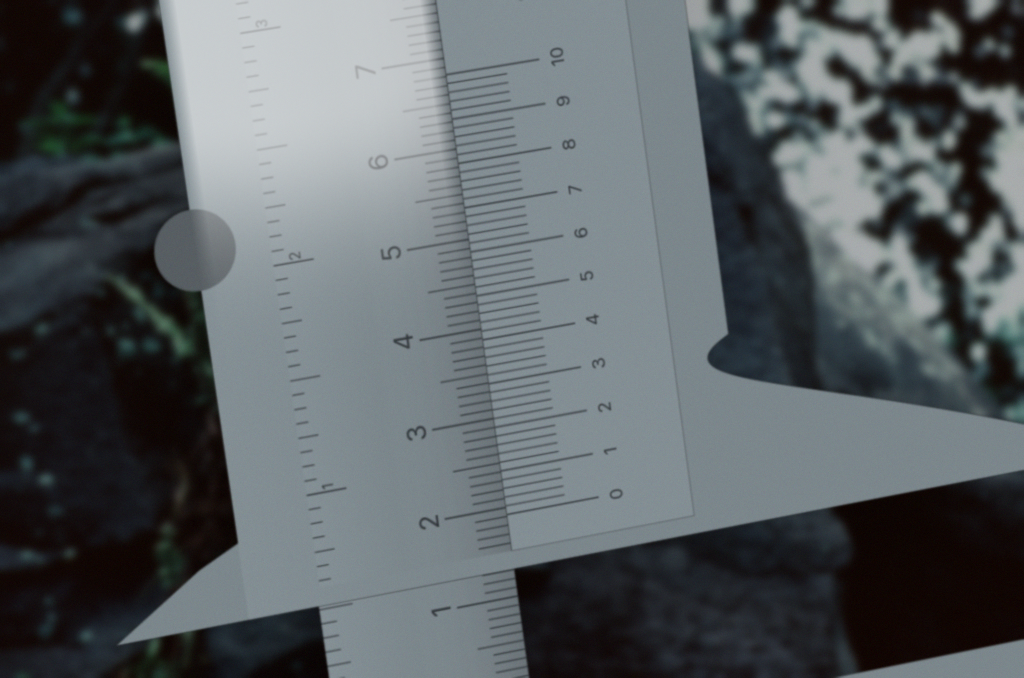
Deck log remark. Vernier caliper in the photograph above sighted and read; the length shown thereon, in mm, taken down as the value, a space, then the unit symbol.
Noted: 19.2 mm
